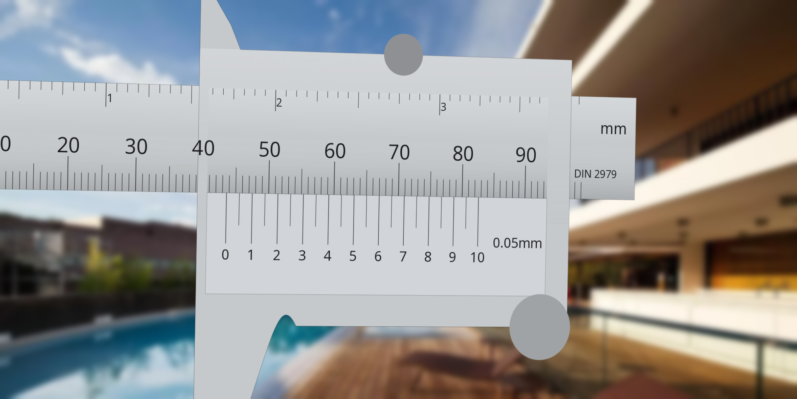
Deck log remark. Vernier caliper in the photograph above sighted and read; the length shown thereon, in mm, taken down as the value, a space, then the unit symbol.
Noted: 43.6 mm
